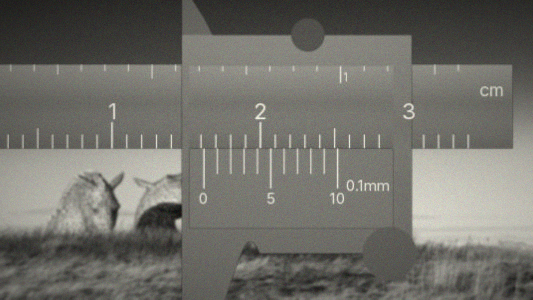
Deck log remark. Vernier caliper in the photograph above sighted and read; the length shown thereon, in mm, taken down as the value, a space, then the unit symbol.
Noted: 16.2 mm
